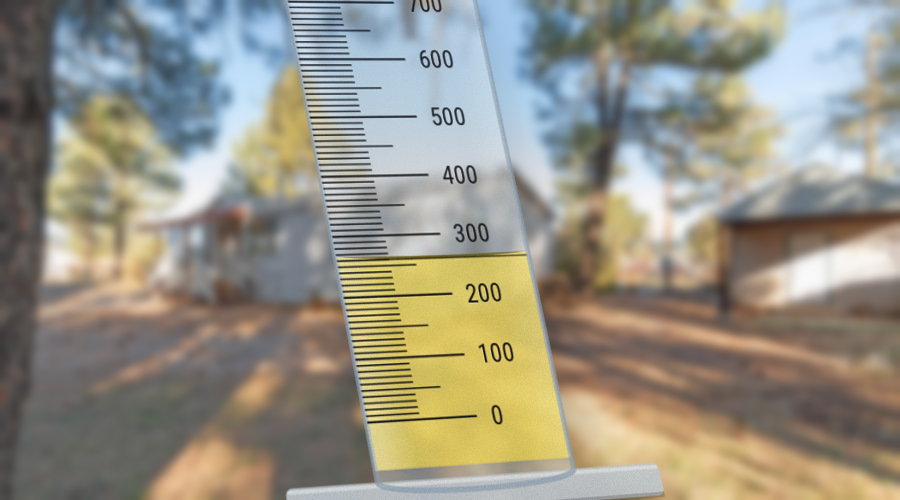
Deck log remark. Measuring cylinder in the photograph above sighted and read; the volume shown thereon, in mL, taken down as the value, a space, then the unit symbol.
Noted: 260 mL
